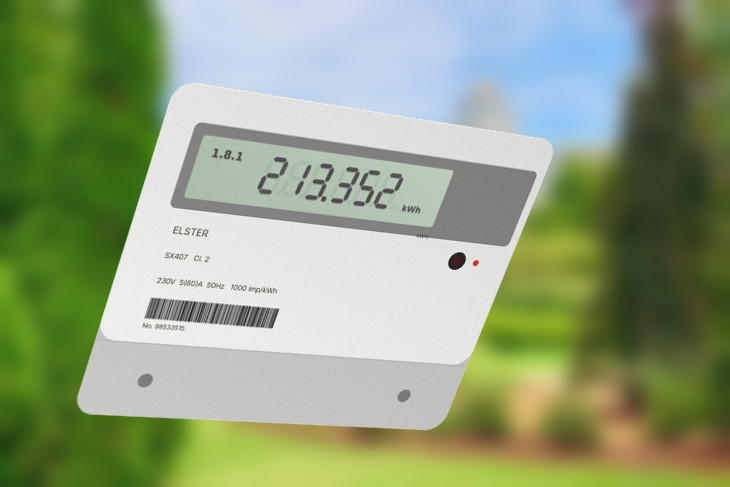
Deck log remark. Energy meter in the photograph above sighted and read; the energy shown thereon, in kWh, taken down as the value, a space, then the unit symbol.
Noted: 213.352 kWh
